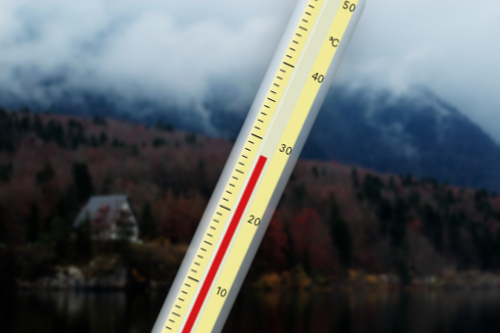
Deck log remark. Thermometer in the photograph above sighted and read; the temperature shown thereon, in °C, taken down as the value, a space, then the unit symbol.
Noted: 28 °C
